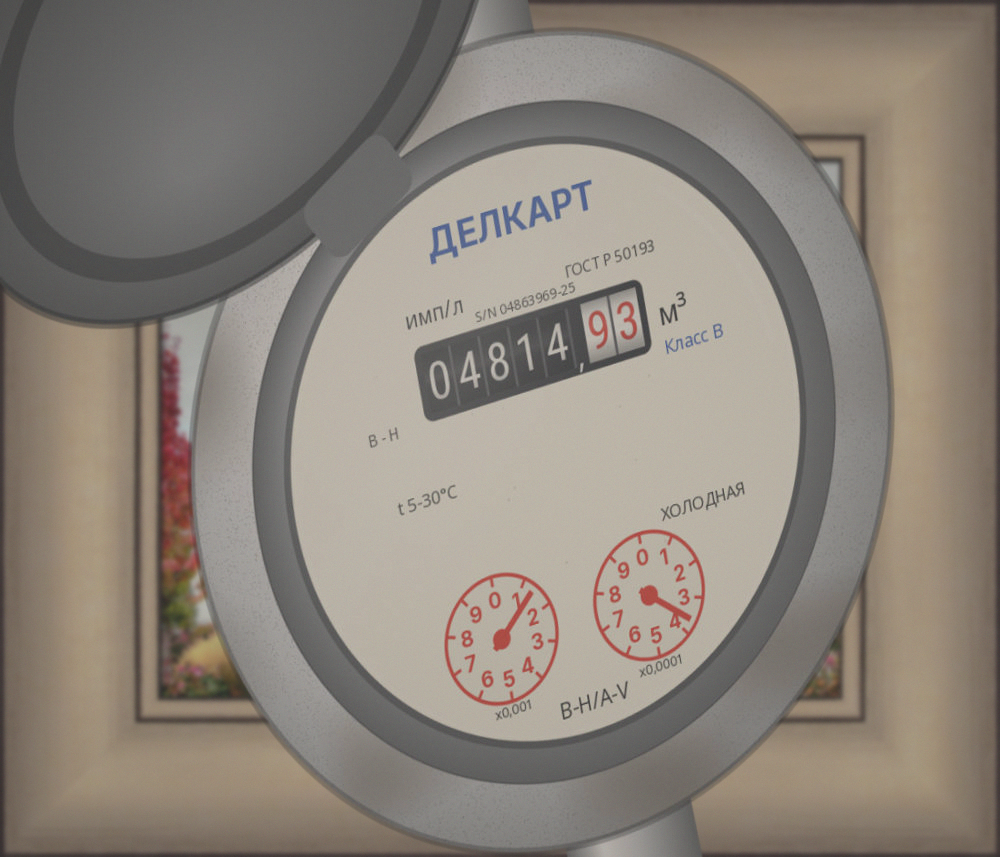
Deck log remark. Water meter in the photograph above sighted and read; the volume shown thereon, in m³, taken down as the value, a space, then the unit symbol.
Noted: 4814.9313 m³
